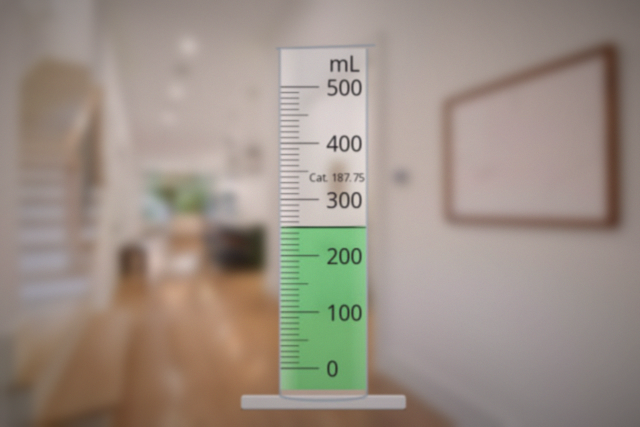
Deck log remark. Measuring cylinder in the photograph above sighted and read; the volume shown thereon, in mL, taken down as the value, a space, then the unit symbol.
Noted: 250 mL
